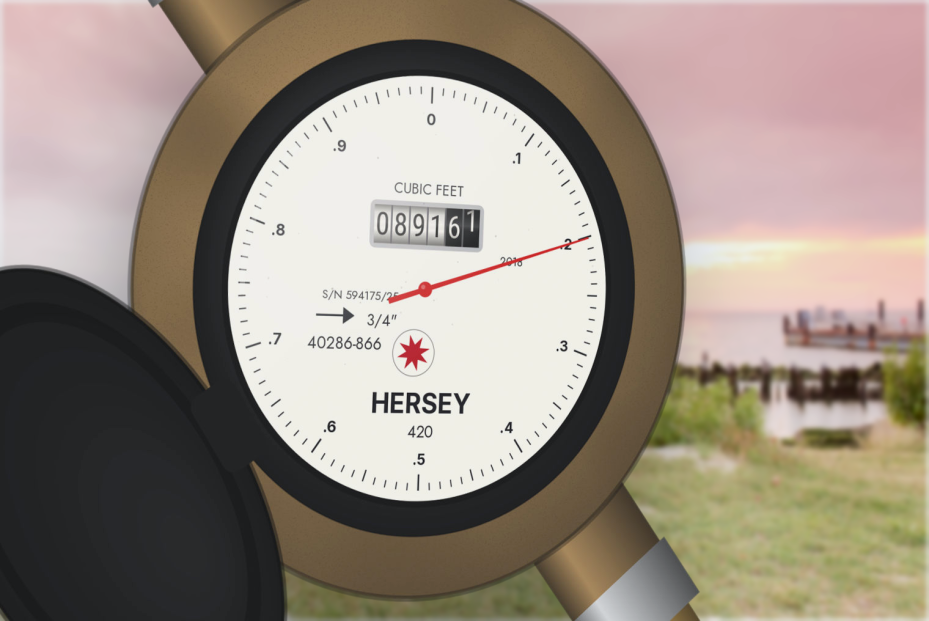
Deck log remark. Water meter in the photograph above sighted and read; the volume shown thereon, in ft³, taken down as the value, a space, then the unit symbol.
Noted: 89161.20 ft³
